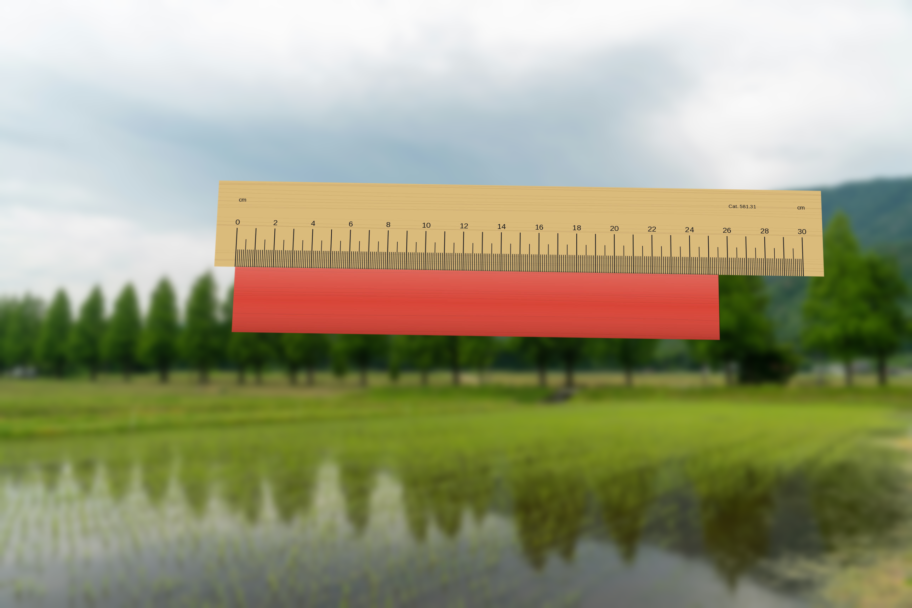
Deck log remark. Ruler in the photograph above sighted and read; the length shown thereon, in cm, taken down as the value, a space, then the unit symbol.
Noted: 25.5 cm
